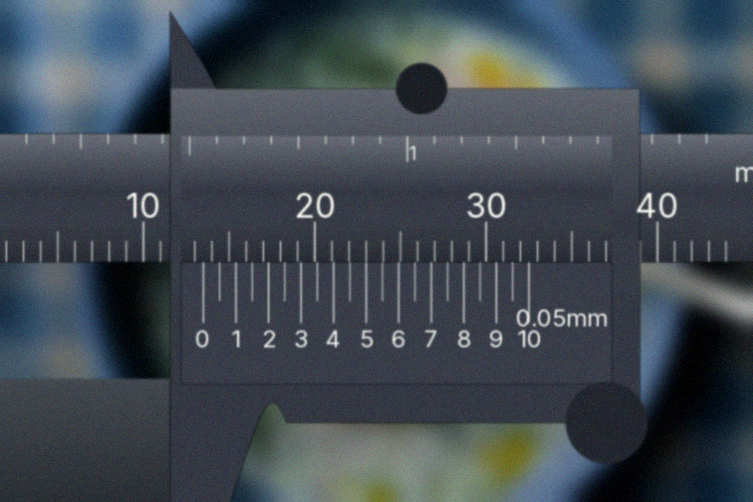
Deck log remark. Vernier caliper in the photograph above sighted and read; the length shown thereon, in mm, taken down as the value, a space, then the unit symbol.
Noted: 13.5 mm
